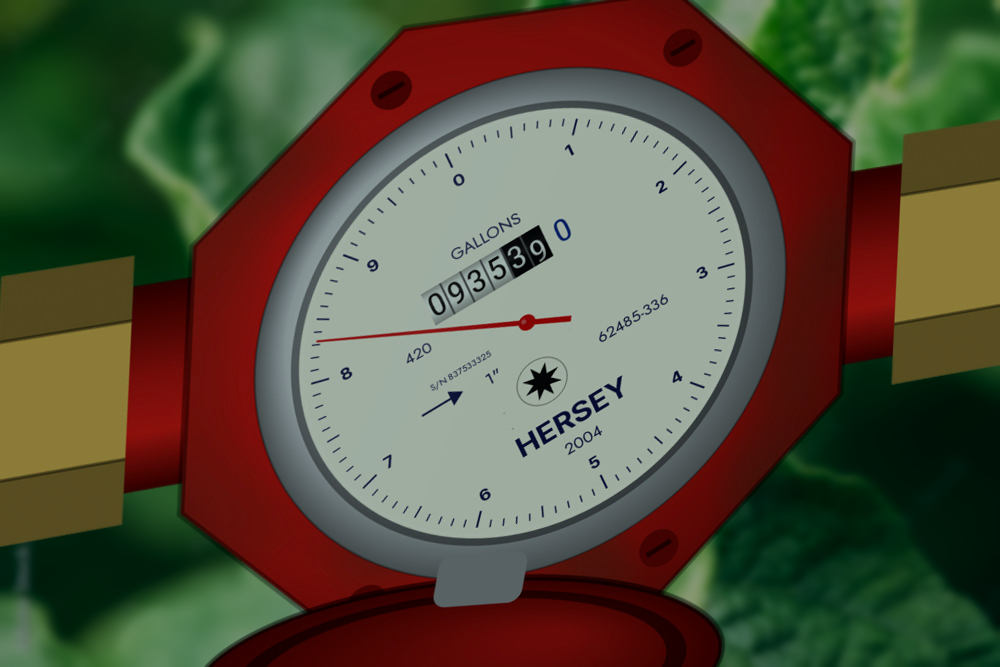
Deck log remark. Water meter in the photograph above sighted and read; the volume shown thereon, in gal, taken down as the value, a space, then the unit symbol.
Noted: 935388.3 gal
